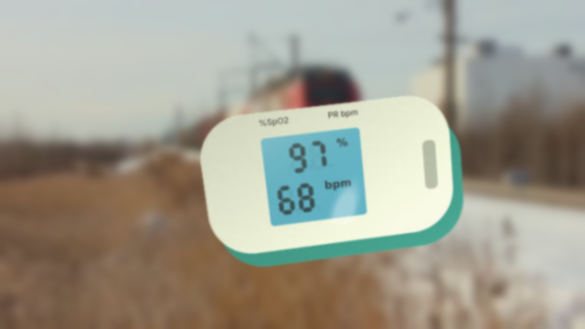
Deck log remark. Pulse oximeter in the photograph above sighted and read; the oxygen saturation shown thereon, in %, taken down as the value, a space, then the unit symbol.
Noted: 97 %
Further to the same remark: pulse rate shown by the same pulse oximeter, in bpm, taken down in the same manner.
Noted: 68 bpm
